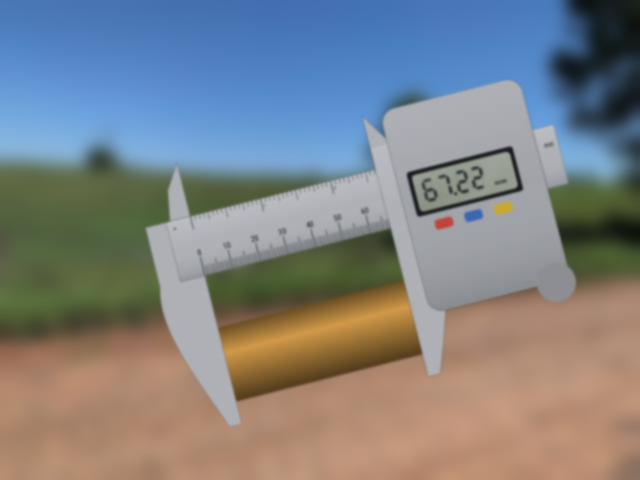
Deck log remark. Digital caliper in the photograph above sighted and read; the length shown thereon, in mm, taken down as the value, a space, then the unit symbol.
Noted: 67.22 mm
